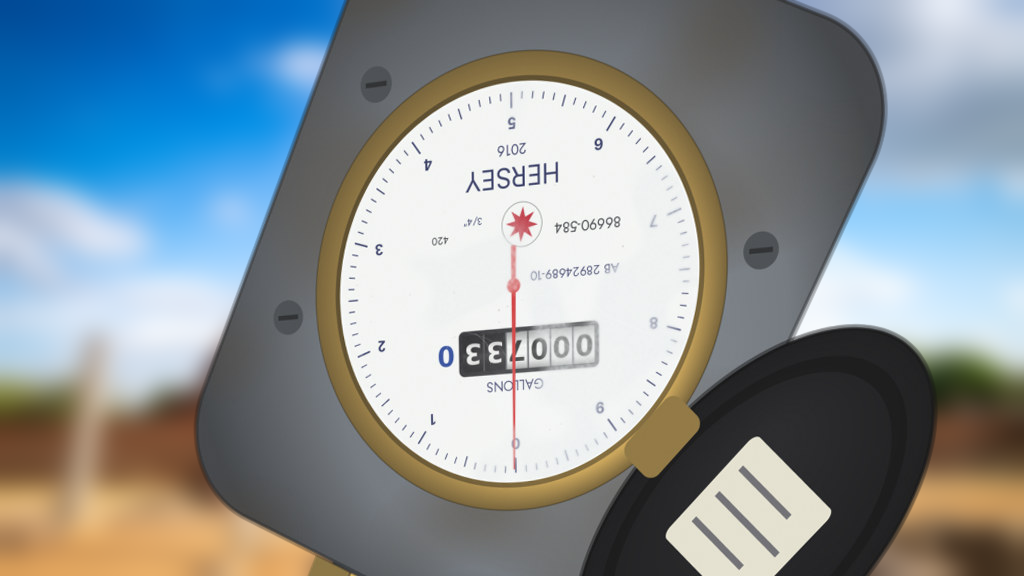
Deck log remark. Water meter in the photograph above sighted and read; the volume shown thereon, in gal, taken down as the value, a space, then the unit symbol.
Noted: 7330.0 gal
